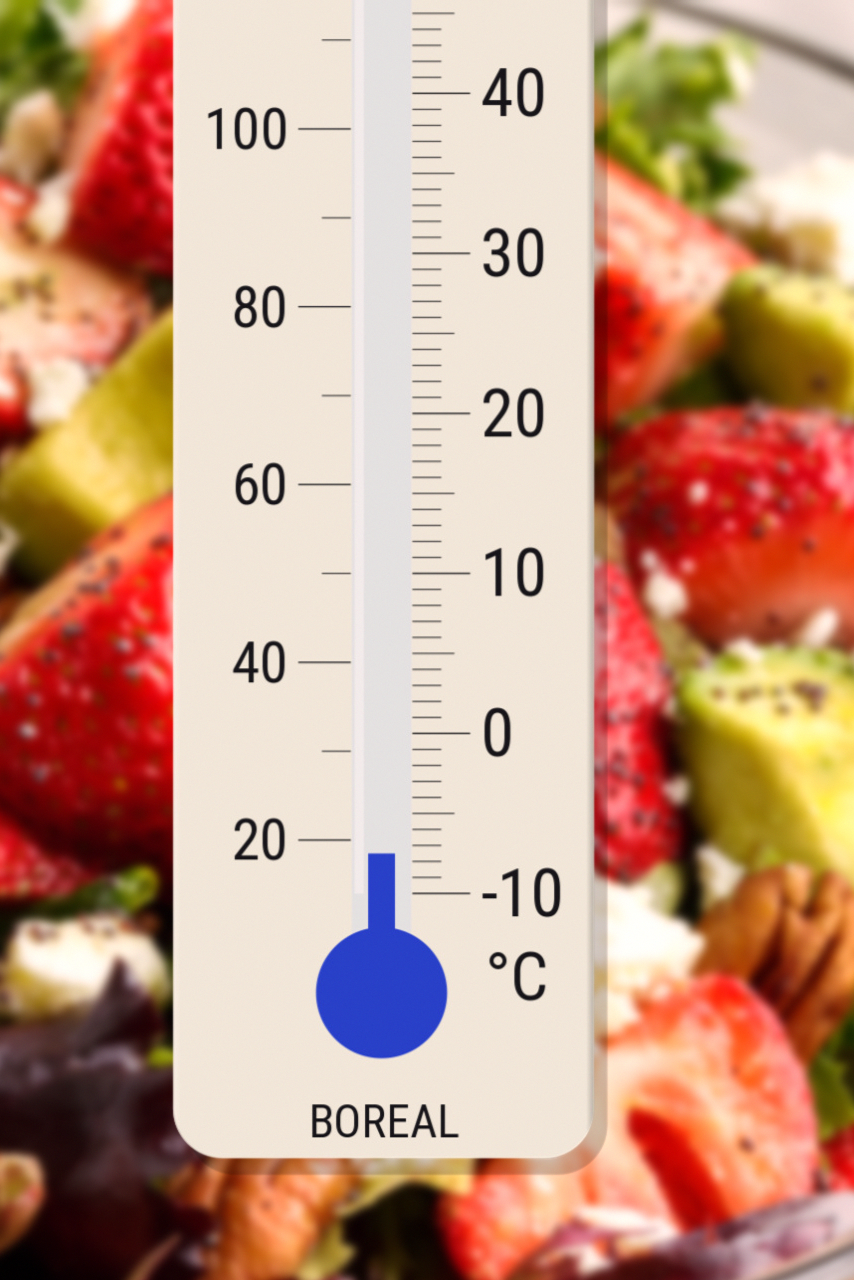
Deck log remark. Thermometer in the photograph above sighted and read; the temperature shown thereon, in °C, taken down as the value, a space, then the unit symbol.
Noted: -7.5 °C
